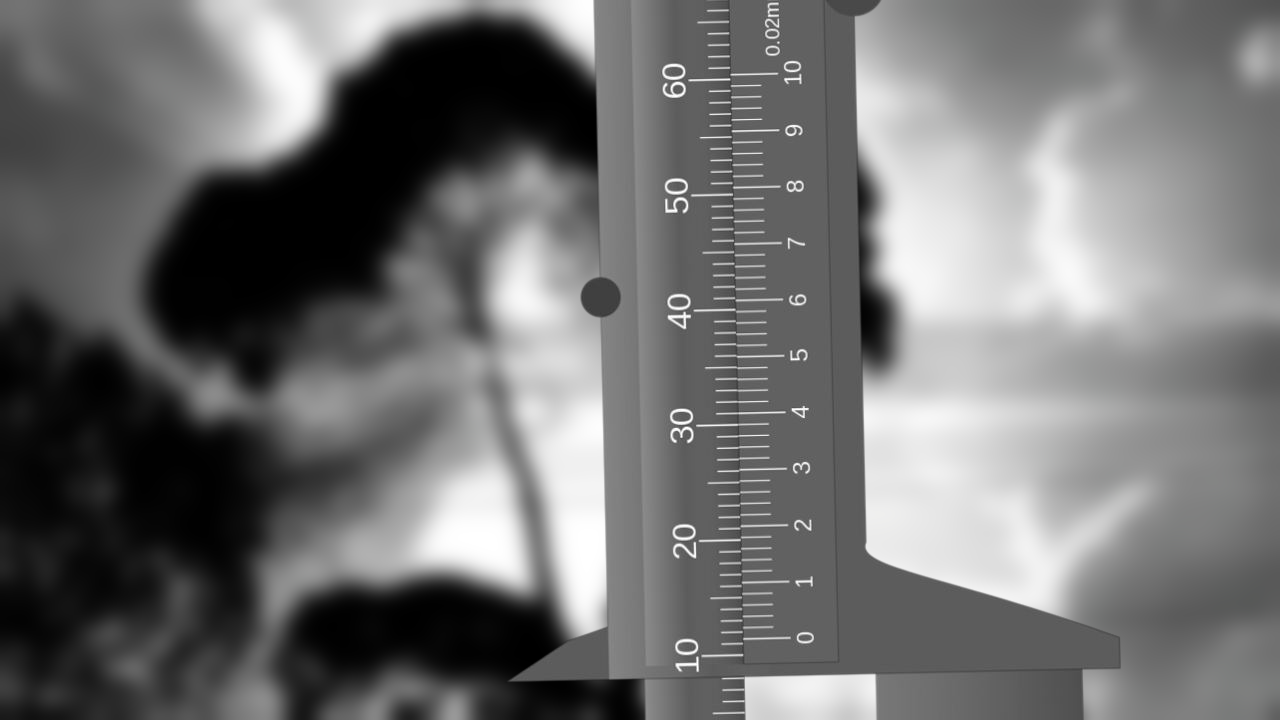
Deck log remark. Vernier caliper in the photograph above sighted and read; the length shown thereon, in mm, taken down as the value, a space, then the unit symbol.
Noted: 11.4 mm
